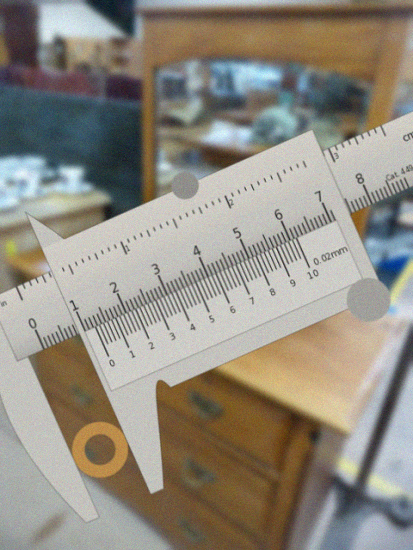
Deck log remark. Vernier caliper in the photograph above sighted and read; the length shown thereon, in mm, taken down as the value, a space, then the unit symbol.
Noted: 12.5 mm
